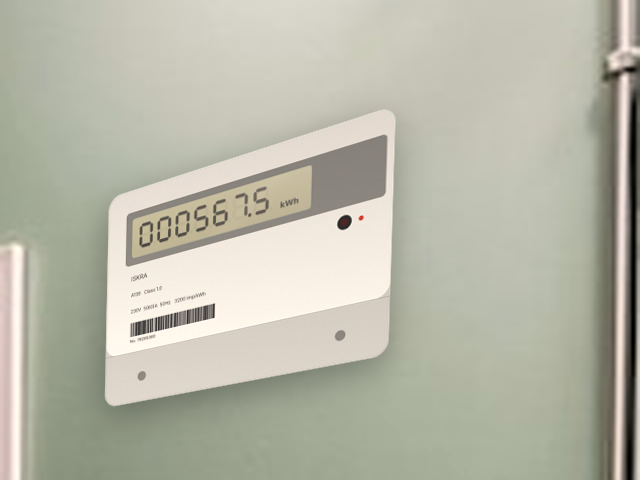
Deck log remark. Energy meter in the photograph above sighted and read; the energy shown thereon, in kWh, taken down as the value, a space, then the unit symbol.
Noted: 567.5 kWh
